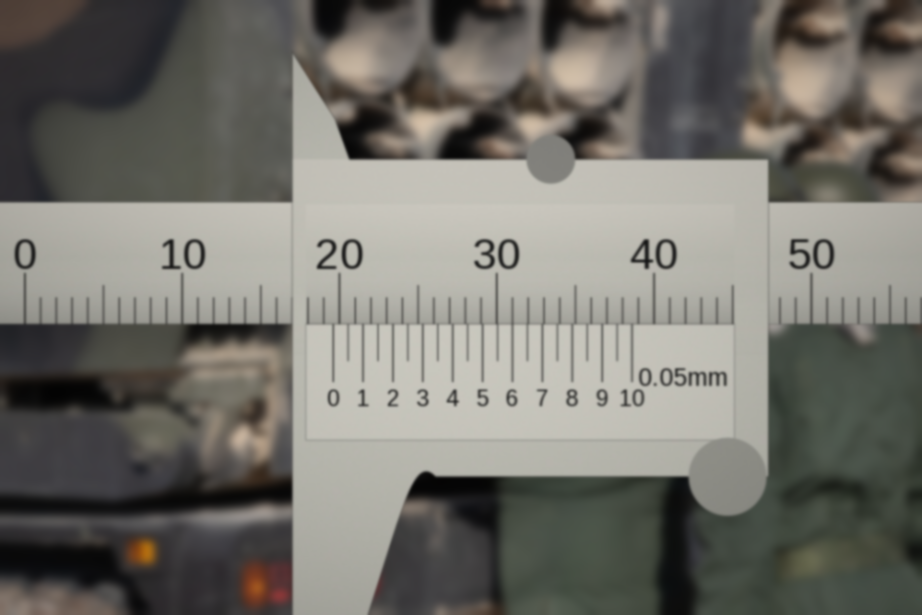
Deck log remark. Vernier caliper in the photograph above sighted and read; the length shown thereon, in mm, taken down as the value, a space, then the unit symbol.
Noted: 19.6 mm
